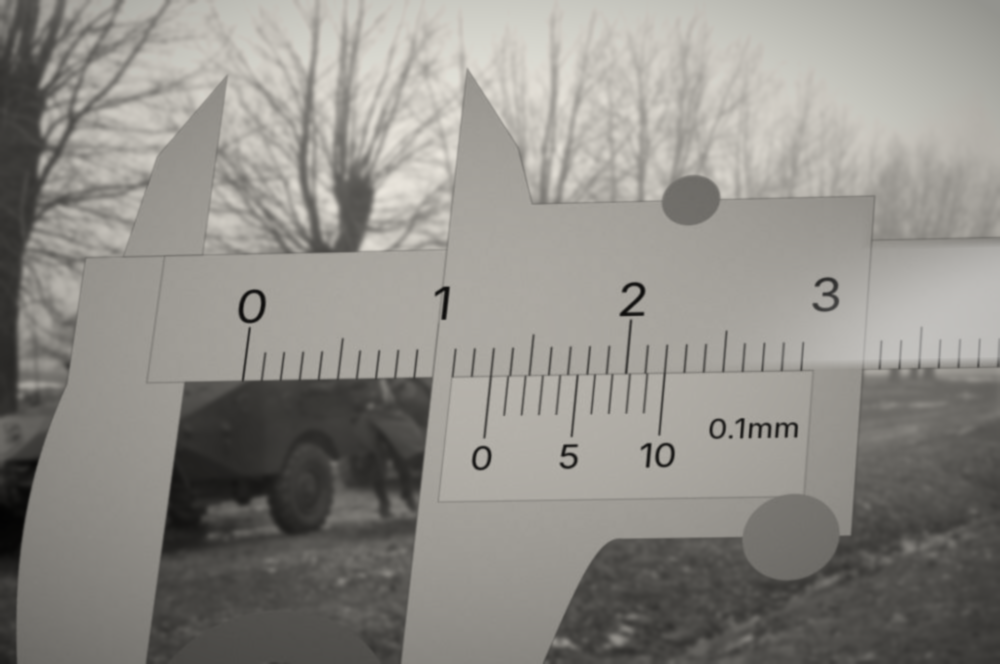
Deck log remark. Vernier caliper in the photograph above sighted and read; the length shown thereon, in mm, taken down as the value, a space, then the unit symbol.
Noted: 13.0 mm
